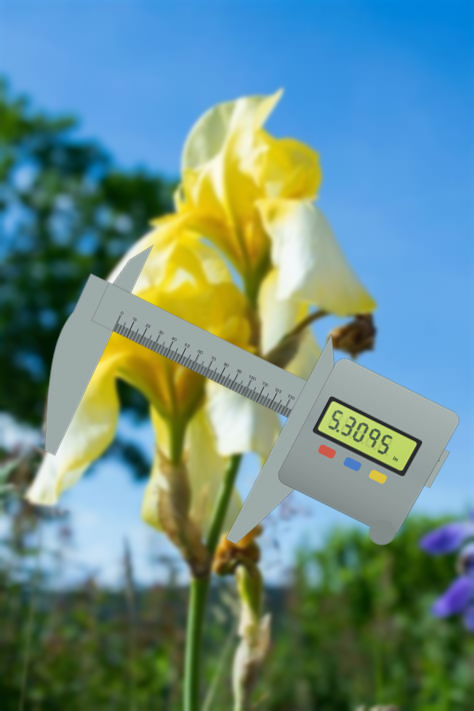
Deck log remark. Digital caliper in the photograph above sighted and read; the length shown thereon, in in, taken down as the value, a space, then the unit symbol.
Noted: 5.3095 in
